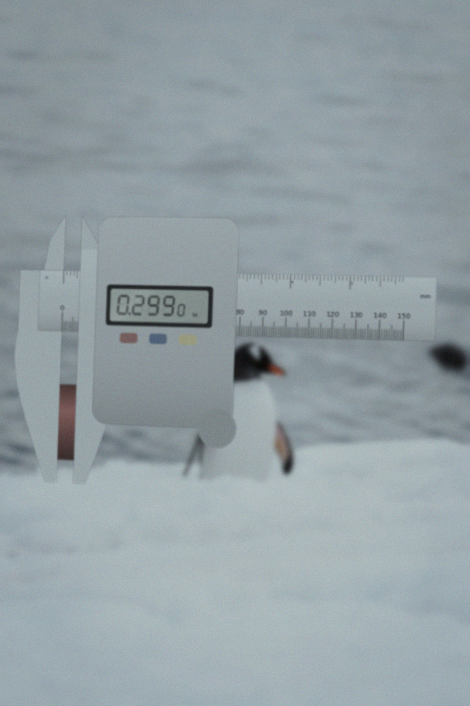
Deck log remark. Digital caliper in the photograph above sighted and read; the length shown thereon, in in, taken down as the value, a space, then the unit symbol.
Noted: 0.2990 in
